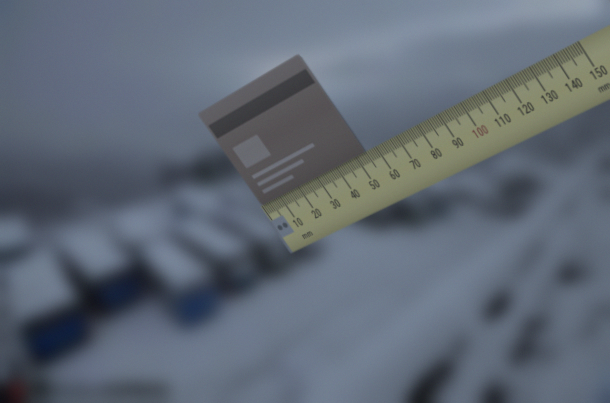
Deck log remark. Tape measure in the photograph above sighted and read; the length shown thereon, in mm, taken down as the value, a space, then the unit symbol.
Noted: 55 mm
